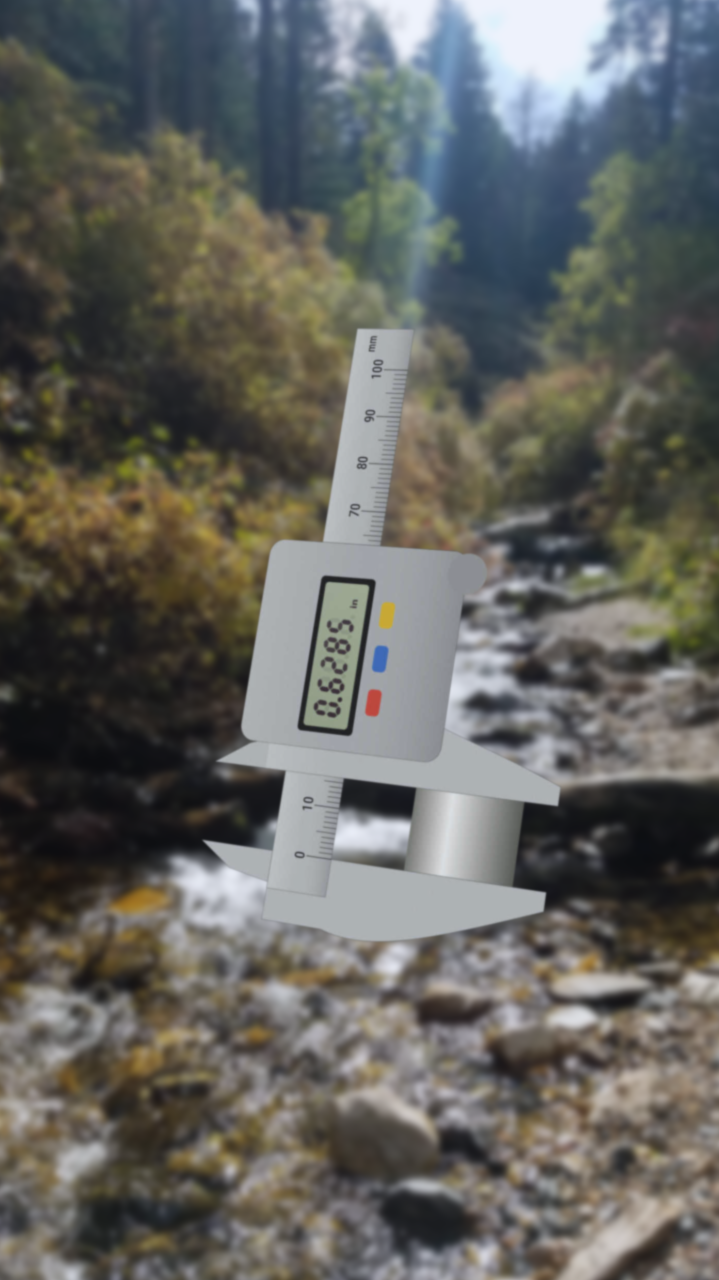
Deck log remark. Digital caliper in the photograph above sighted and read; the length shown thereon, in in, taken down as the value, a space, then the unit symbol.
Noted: 0.6285 in
